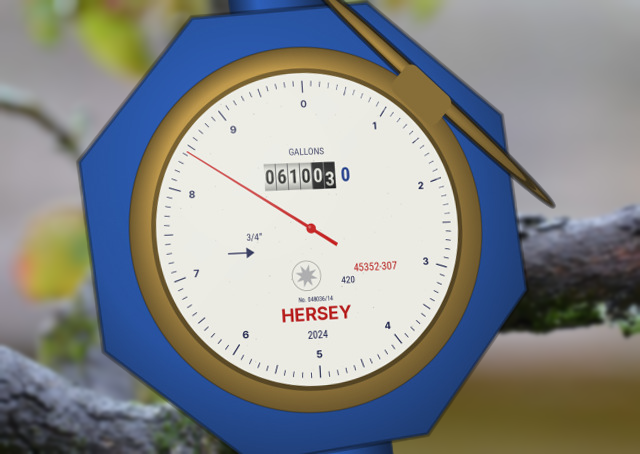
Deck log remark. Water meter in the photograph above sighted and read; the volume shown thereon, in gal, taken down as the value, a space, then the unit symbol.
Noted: 610028.4 gal
